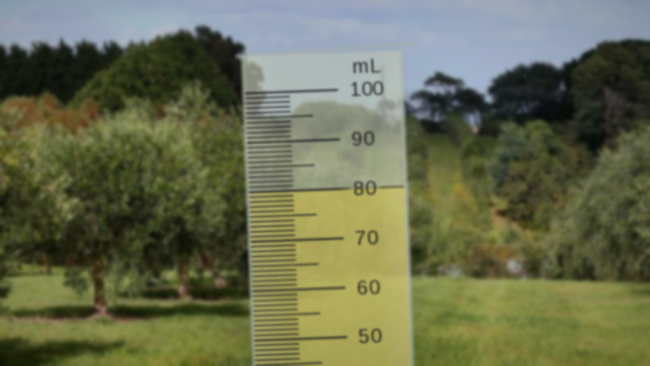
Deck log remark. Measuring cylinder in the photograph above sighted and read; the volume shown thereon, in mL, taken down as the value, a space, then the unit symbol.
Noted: 80 mL
